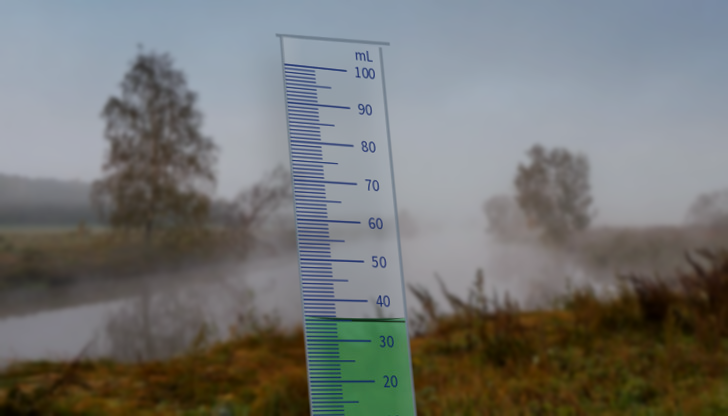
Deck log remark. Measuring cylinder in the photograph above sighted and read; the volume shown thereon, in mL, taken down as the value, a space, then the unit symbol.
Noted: 35 mL
